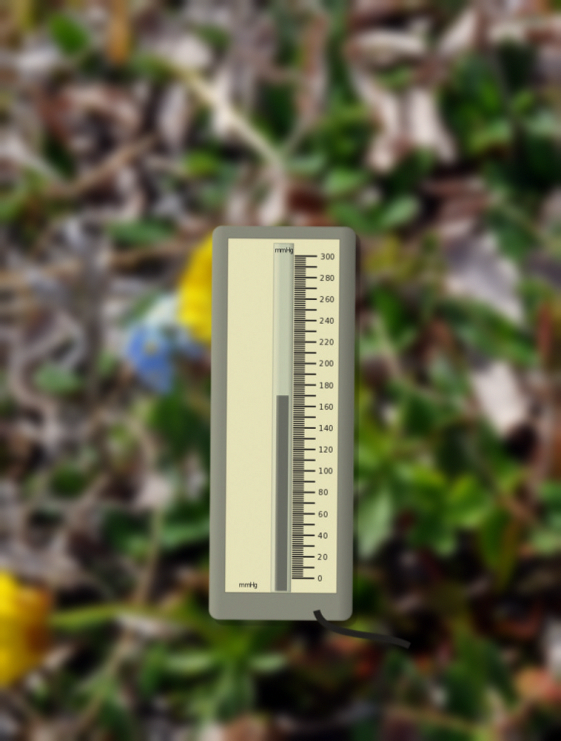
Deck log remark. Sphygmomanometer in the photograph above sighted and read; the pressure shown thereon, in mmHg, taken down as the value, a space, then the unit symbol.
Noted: 170 mmHg
